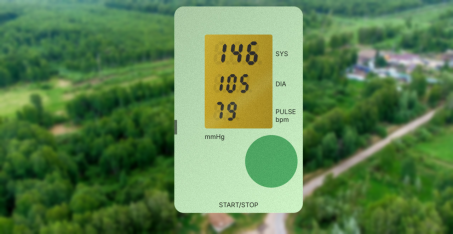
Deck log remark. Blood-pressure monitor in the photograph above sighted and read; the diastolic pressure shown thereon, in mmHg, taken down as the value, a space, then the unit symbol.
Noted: 105 mmHg
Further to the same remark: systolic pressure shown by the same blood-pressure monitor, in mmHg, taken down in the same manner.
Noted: 146 mmHg
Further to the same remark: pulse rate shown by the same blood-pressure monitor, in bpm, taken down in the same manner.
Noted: 79 bpm
